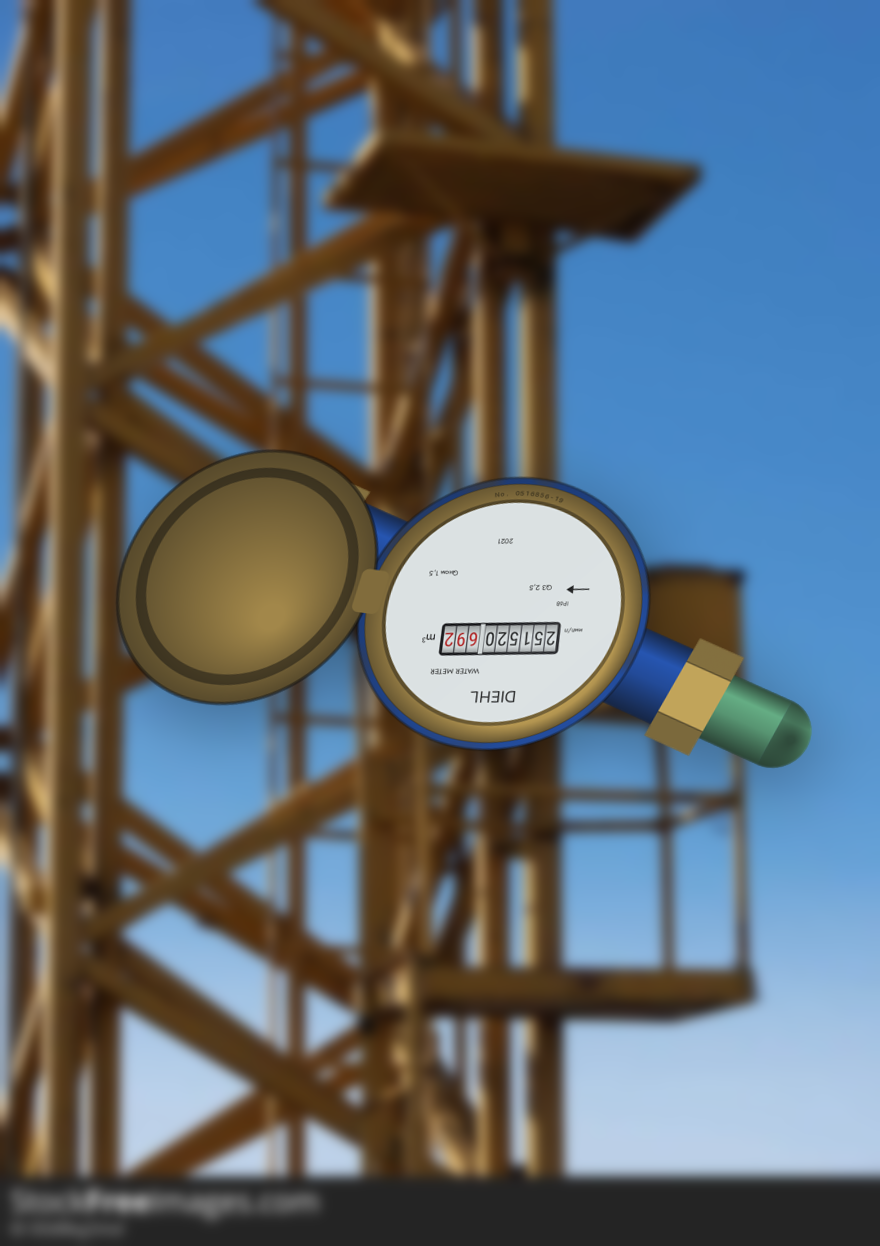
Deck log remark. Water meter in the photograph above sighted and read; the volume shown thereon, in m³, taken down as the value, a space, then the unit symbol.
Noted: 251520.692 m³
